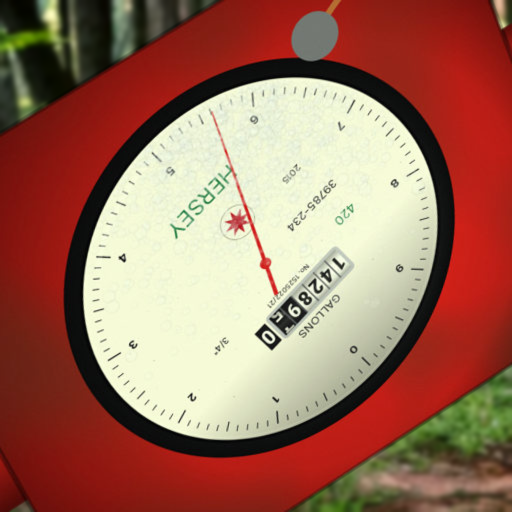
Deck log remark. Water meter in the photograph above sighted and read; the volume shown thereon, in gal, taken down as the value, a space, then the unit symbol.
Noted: 1428945.6 gal
